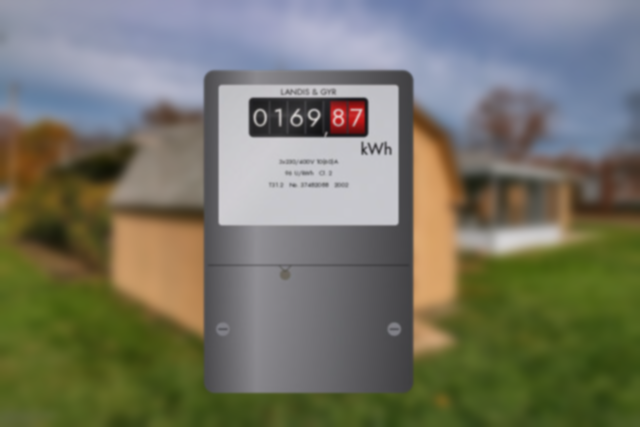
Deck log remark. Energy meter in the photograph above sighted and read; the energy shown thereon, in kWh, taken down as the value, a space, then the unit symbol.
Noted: 169.87 kWh
